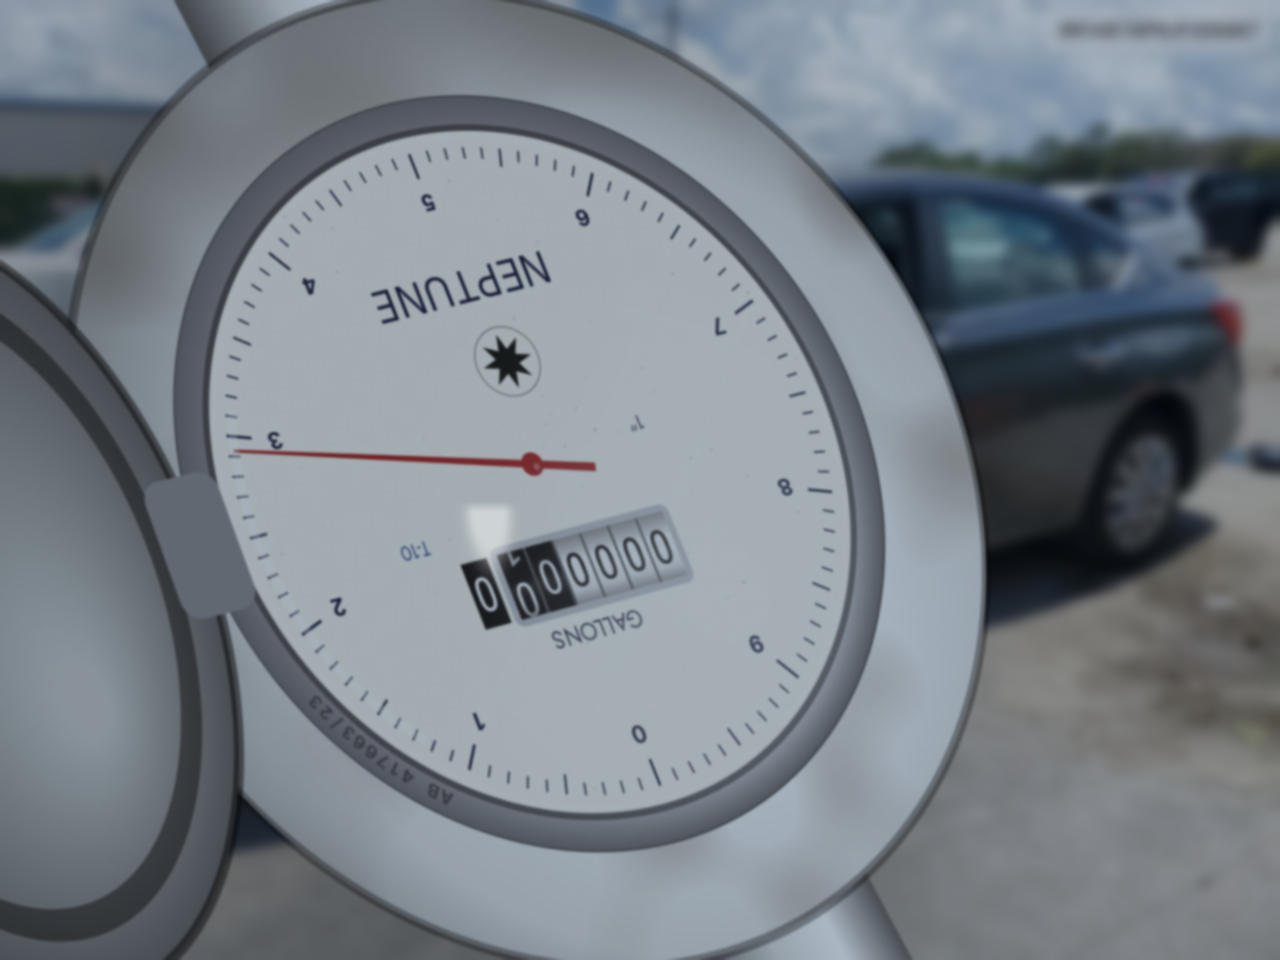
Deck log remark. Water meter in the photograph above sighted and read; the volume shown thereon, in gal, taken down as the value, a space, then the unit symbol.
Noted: 2.9 gal
